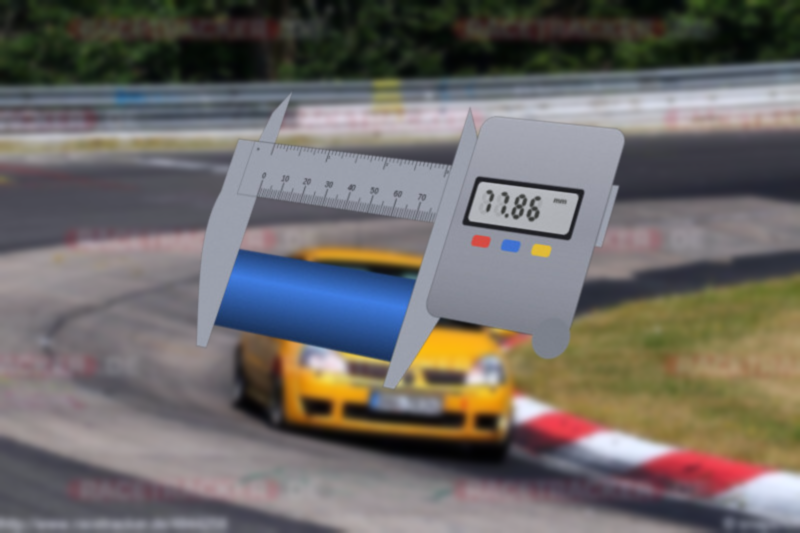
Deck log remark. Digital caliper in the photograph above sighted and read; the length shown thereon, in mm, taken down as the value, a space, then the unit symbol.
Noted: 77.86 mm
